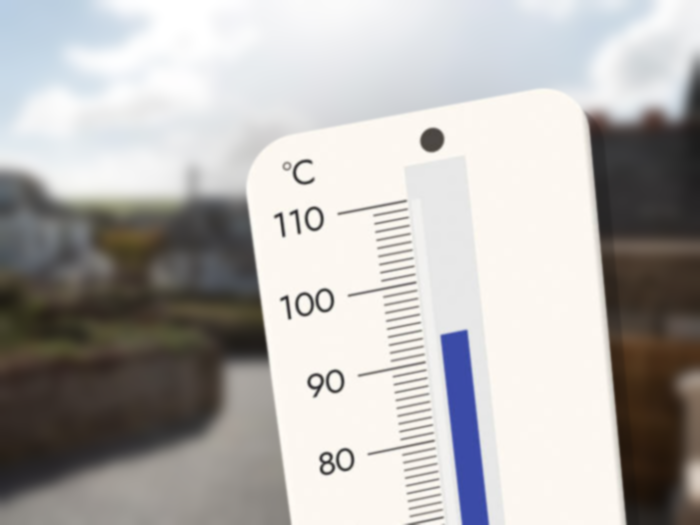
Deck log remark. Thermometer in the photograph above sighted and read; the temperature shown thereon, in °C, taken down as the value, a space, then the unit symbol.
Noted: 93 °C
